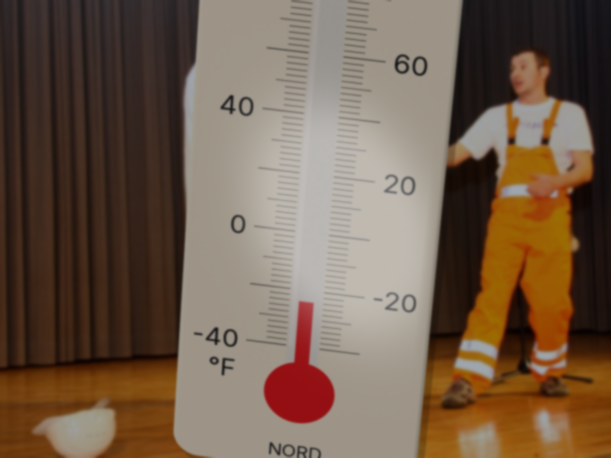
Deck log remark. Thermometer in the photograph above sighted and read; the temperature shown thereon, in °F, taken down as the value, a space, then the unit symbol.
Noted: -24 °F
